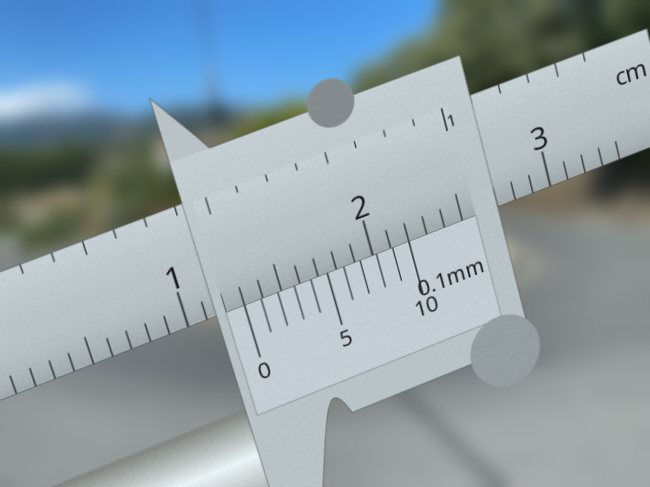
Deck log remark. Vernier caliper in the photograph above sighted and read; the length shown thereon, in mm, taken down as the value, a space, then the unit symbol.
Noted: 13.0 mm
